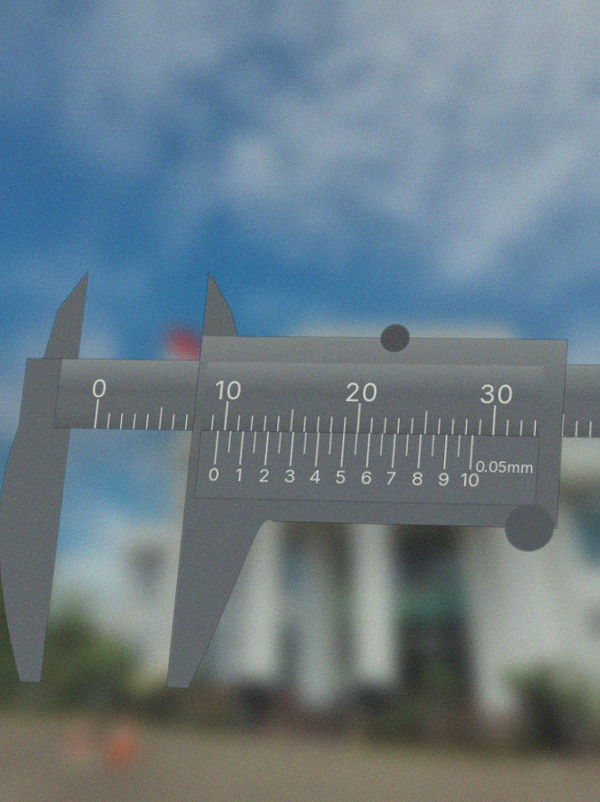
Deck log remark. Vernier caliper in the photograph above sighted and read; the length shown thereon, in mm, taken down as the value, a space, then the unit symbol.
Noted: 9.5 mm
